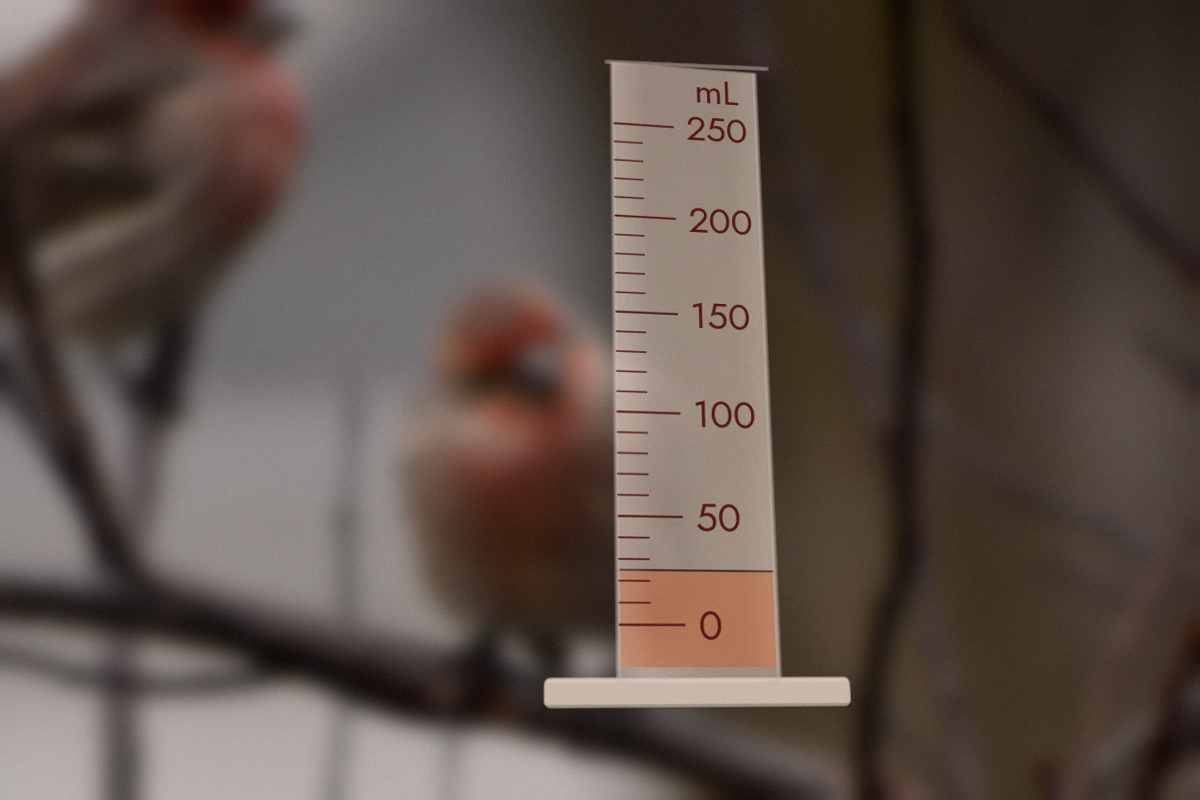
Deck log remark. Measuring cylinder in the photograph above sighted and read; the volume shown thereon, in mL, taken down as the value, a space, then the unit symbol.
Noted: 25 mL
